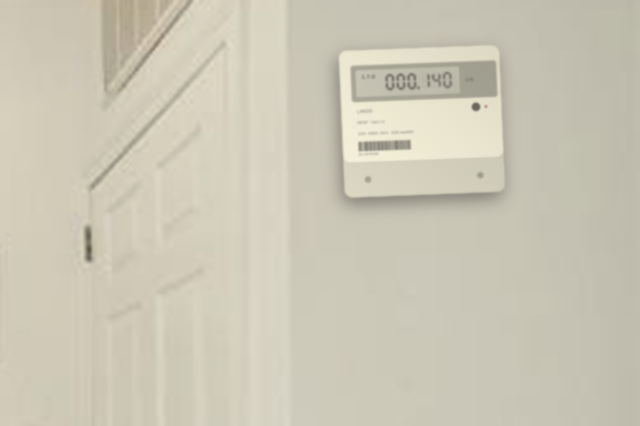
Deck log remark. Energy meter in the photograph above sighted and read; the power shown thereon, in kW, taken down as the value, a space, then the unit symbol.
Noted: 0.140 kW
